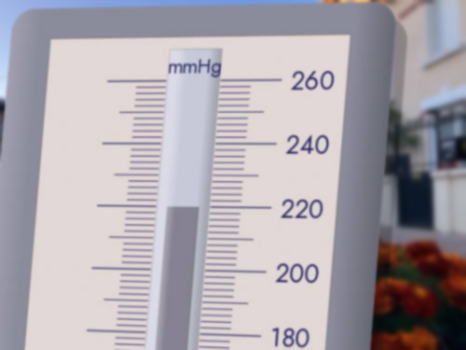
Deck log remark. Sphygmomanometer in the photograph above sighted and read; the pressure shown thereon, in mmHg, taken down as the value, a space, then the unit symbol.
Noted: 220 mmHg
